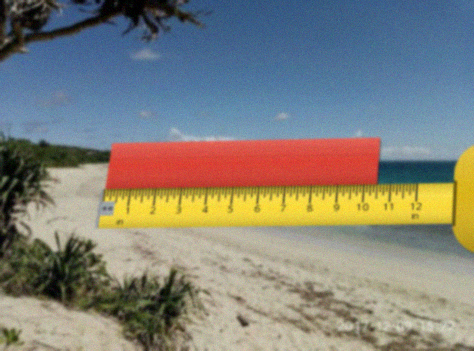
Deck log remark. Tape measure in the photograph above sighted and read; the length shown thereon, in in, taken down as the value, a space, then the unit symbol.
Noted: 10.5 in
